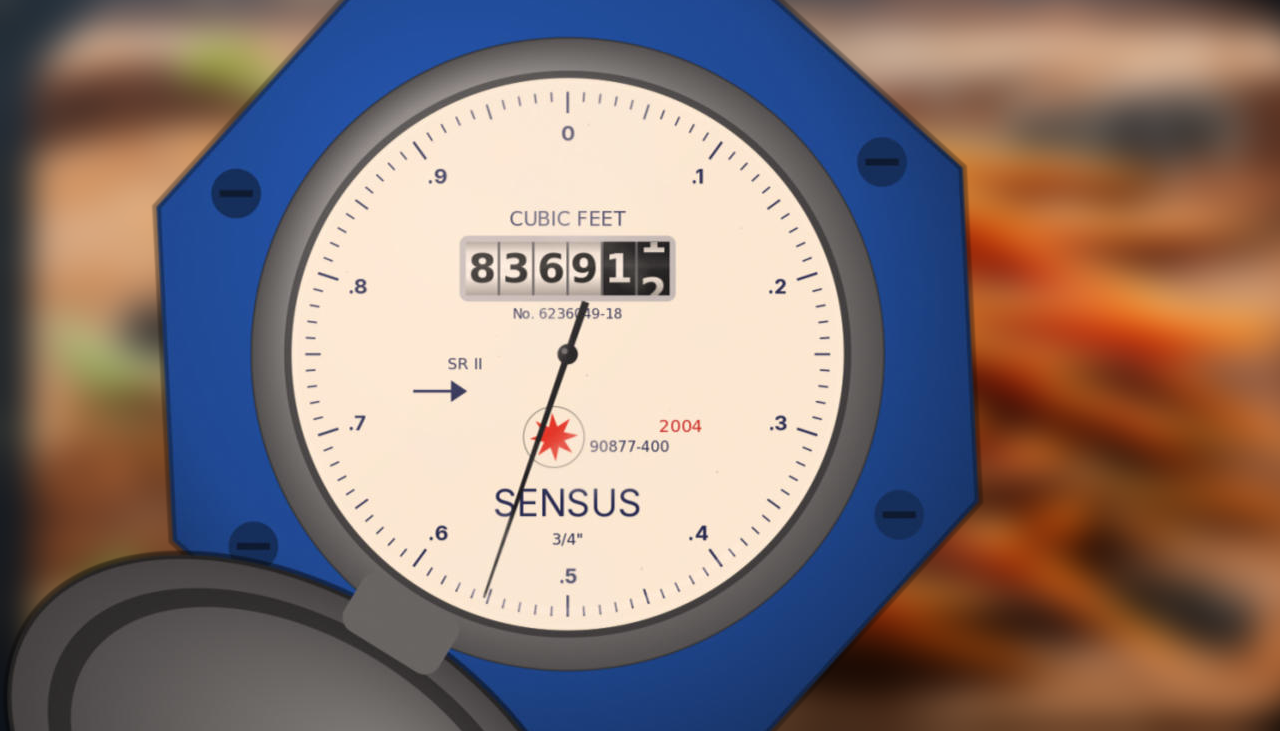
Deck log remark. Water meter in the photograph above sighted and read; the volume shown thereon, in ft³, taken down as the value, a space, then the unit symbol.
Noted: 836911.55 ft³
